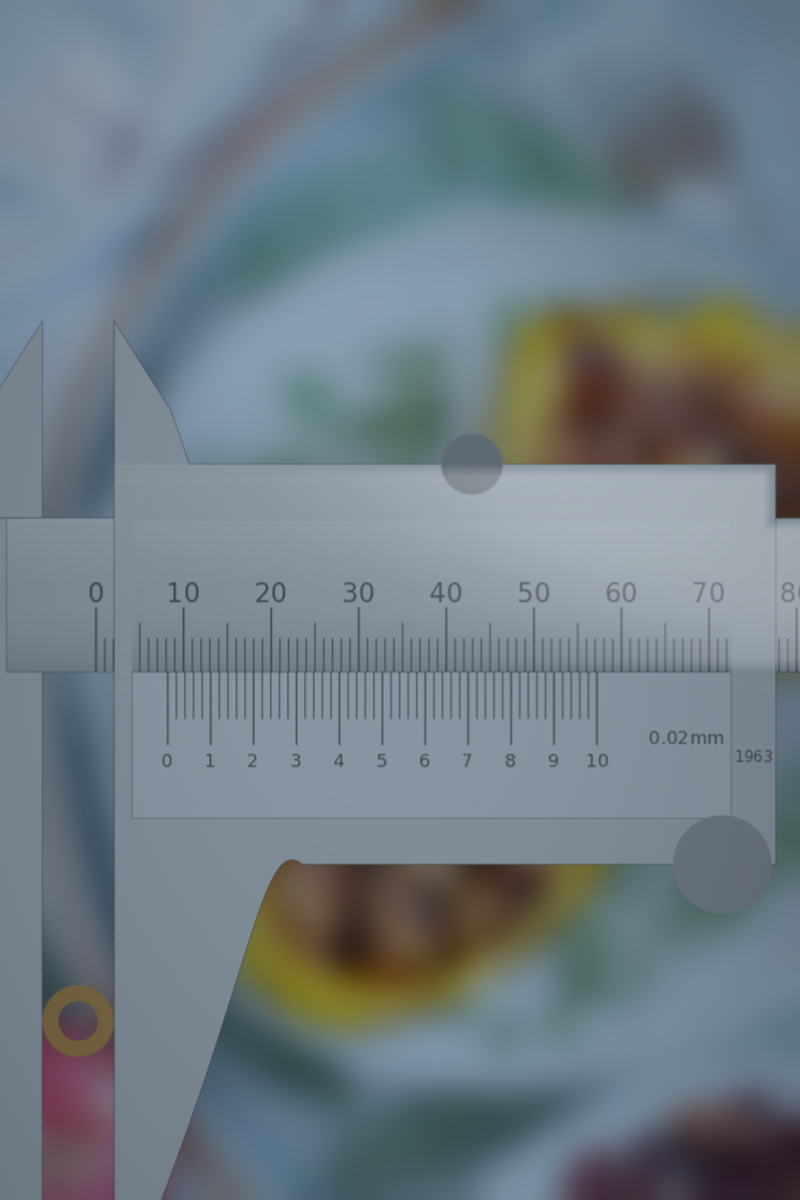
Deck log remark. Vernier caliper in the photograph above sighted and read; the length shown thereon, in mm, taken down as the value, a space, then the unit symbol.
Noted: 8.2 mm
